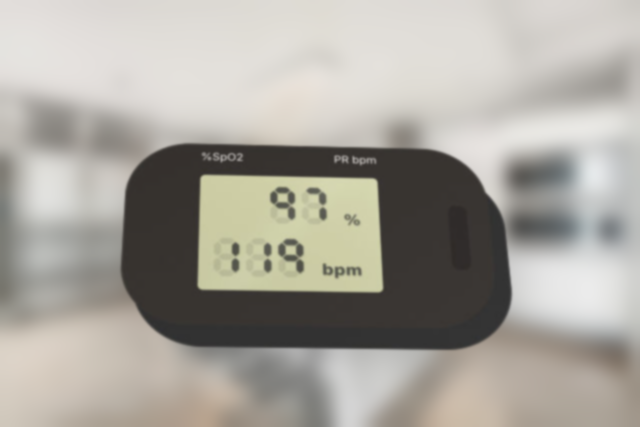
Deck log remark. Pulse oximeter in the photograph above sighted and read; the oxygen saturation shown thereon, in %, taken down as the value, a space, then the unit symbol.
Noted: 97 %
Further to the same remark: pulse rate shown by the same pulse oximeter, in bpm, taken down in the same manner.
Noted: 119 bpm
